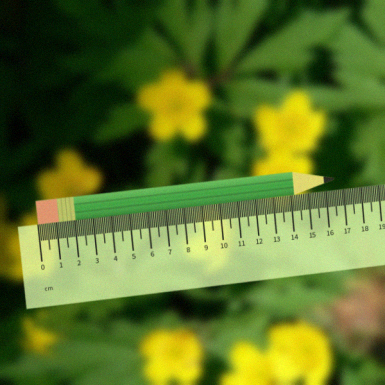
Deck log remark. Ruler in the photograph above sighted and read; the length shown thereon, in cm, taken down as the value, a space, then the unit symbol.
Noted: 16.5 cm
